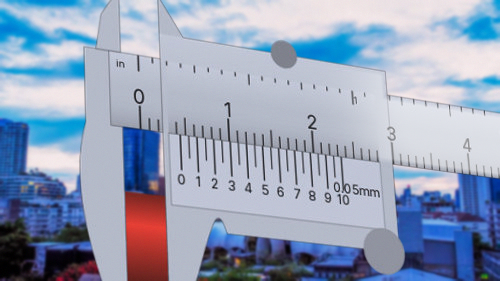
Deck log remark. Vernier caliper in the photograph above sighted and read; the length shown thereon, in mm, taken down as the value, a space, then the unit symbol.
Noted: 4.4 mm
